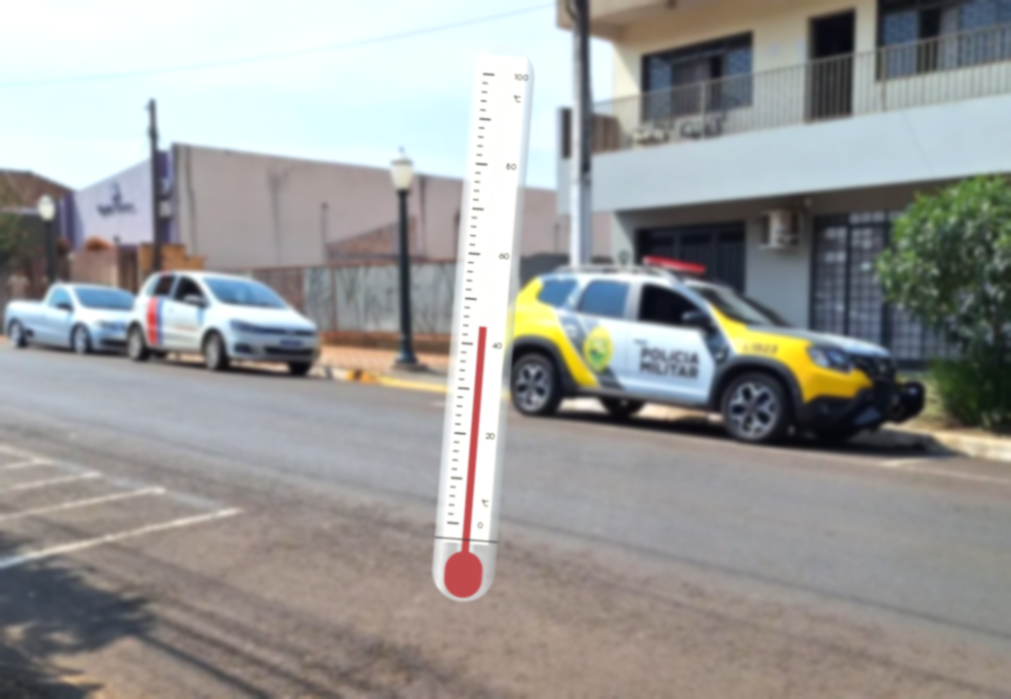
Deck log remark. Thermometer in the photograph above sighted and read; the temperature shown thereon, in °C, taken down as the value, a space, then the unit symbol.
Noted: 44 °C
